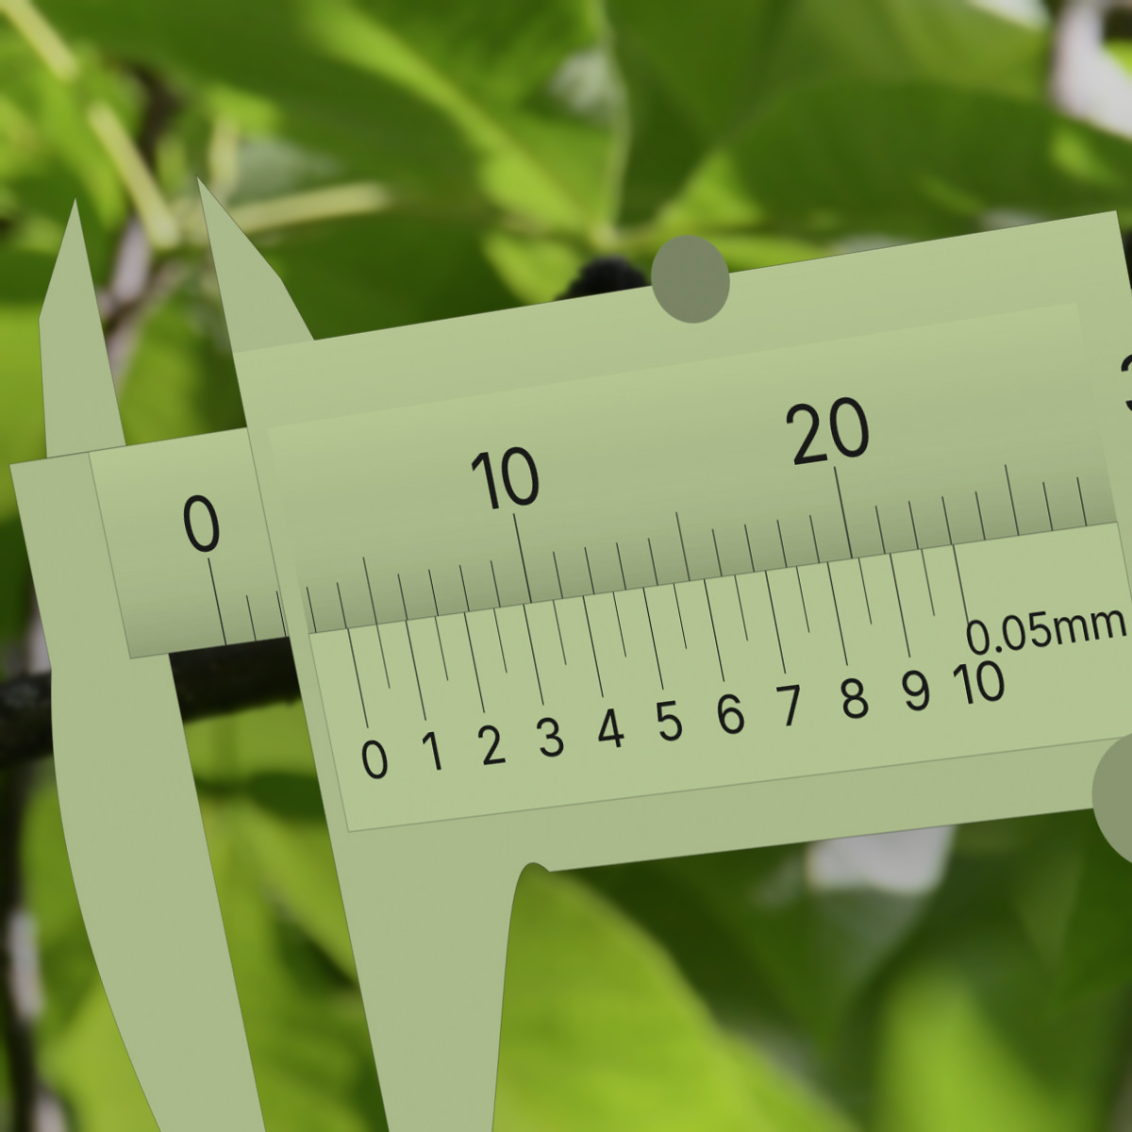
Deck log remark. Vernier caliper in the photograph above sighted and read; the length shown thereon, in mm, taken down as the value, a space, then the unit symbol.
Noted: 4.05 mm
